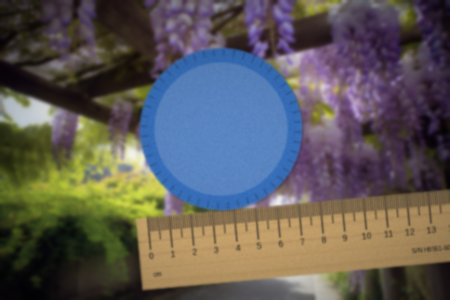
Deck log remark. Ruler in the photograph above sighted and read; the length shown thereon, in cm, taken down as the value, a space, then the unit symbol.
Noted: 7.5 cm
